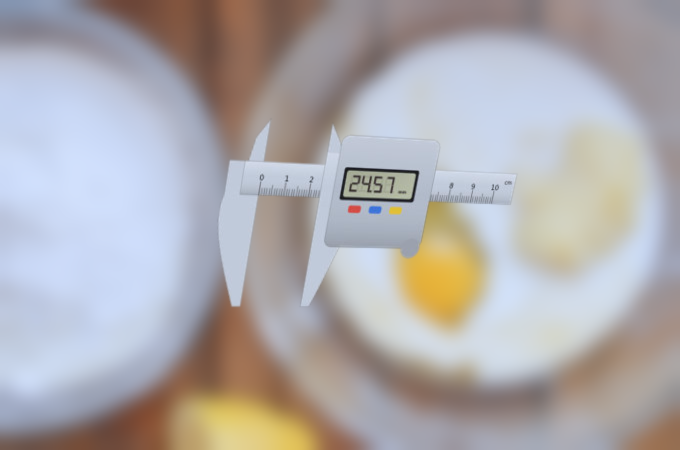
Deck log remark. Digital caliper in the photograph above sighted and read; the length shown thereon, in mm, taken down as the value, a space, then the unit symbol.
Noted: 24.57 mm
